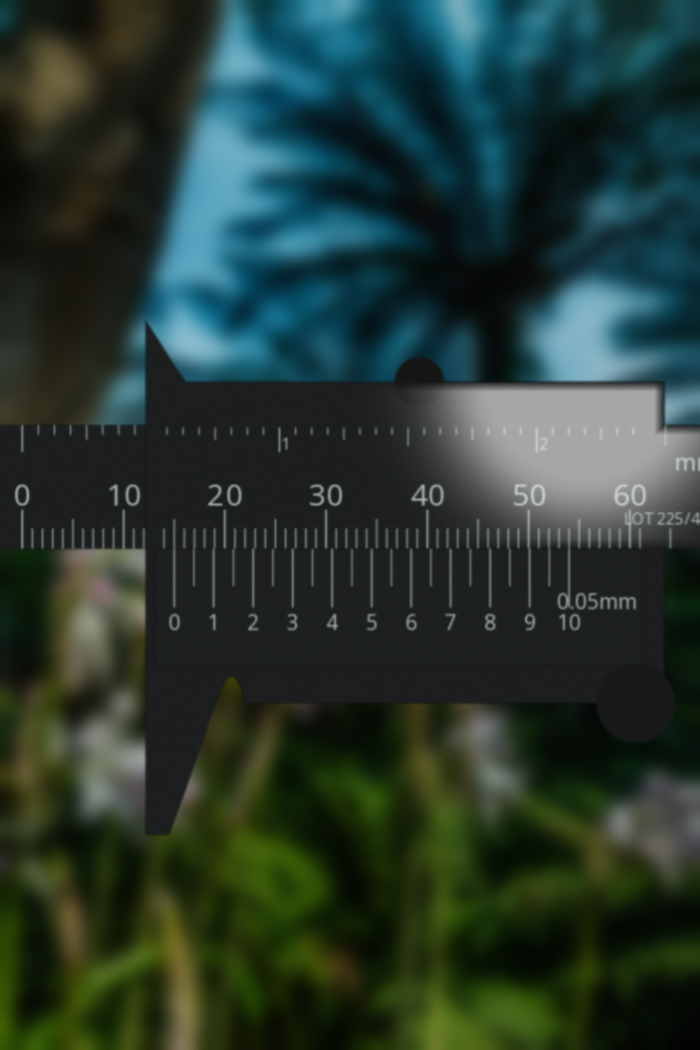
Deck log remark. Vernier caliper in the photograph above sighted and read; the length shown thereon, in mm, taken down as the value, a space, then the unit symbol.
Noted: 15.0 mm
